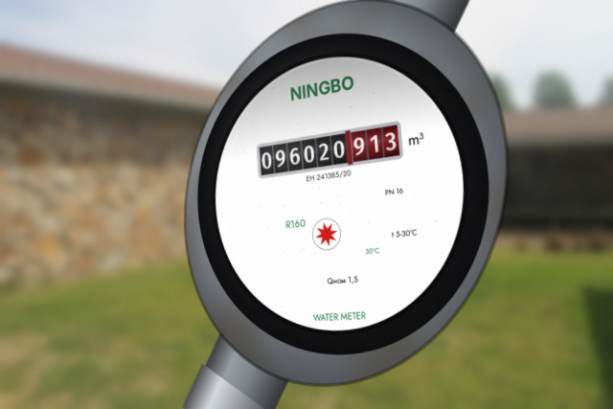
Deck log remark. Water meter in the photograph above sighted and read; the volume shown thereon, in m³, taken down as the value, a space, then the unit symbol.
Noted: 96020.913 m³
